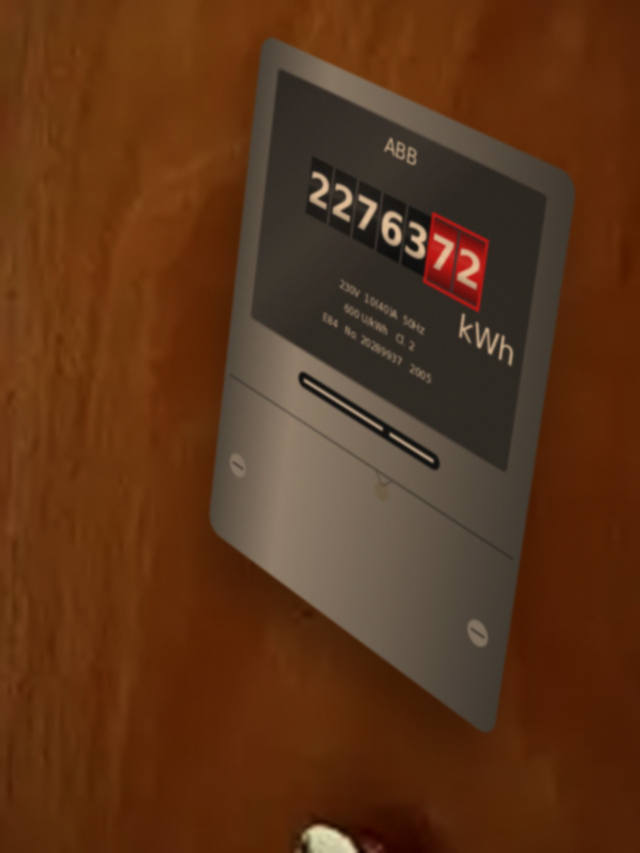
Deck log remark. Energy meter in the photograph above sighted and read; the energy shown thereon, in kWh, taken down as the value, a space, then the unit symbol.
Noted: 22763.72 kWh
